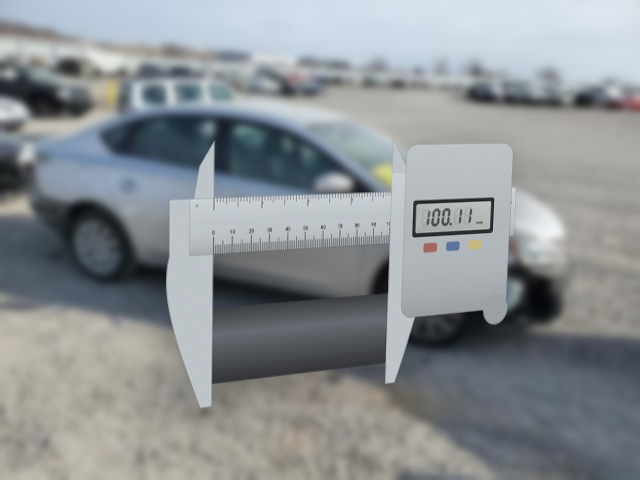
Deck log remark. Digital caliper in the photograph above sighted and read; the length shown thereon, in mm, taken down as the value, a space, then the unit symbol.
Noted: 100.11 mm
